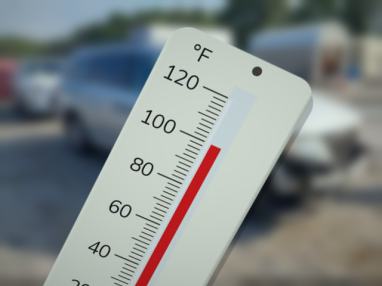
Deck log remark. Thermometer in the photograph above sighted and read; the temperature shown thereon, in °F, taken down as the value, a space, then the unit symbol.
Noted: 100 °F
